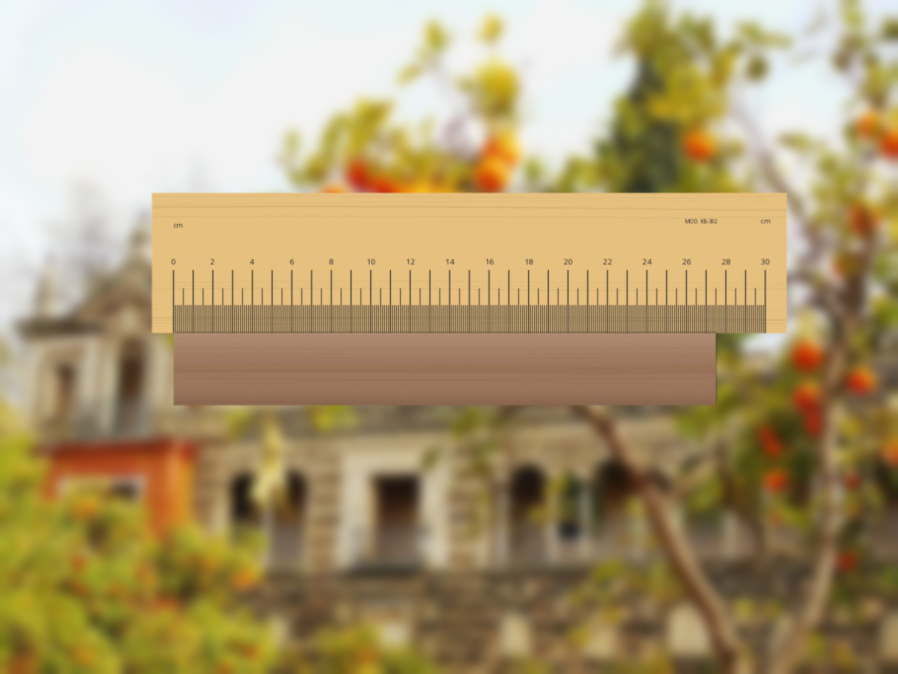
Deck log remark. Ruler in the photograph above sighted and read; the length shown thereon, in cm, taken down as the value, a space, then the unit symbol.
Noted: 27.5 cm
